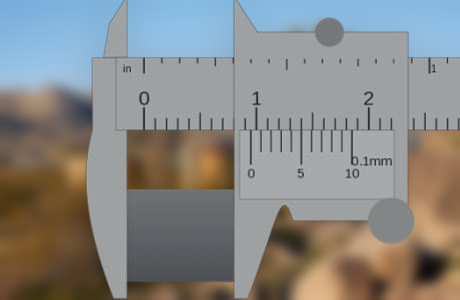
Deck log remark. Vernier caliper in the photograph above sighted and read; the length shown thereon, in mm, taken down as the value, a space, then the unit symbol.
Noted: 9.5 mm
